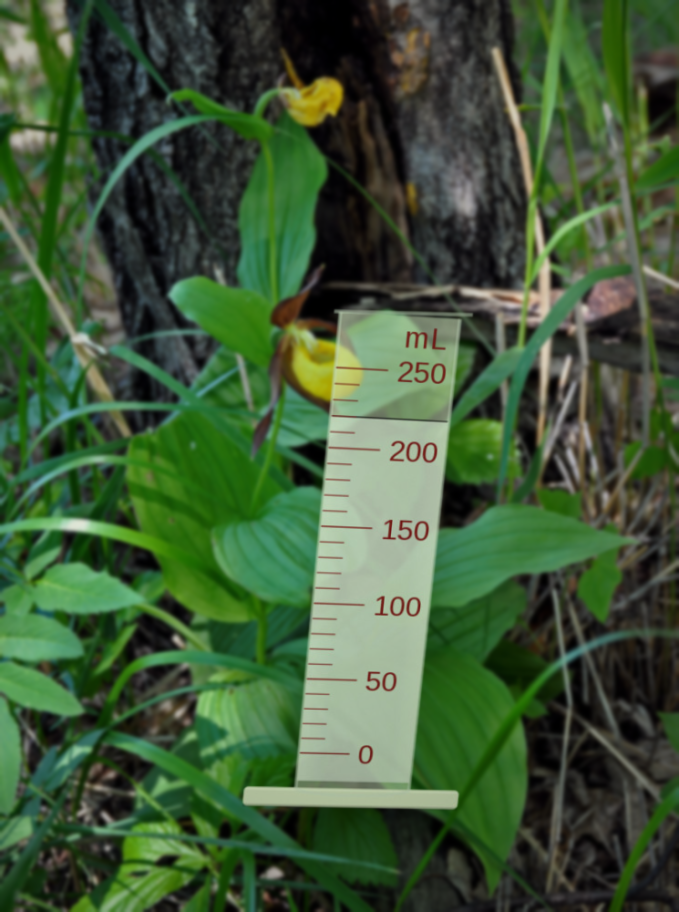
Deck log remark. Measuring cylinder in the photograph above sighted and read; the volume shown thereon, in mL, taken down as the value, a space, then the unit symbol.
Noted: 220 mL
